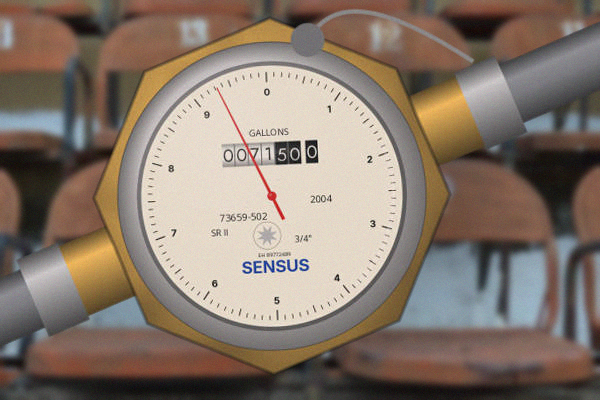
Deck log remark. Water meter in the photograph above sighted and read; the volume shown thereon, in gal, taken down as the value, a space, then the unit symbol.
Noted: 71499.3 gal
